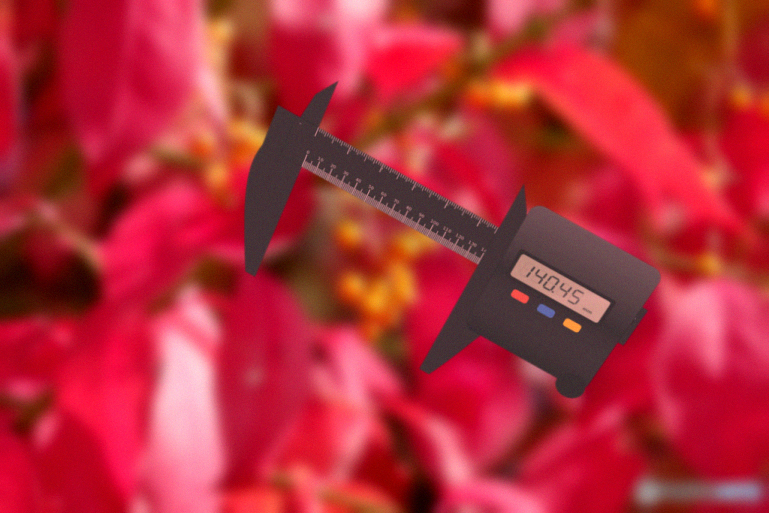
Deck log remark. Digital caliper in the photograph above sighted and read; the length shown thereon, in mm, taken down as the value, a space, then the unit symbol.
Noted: 140.45 mm
